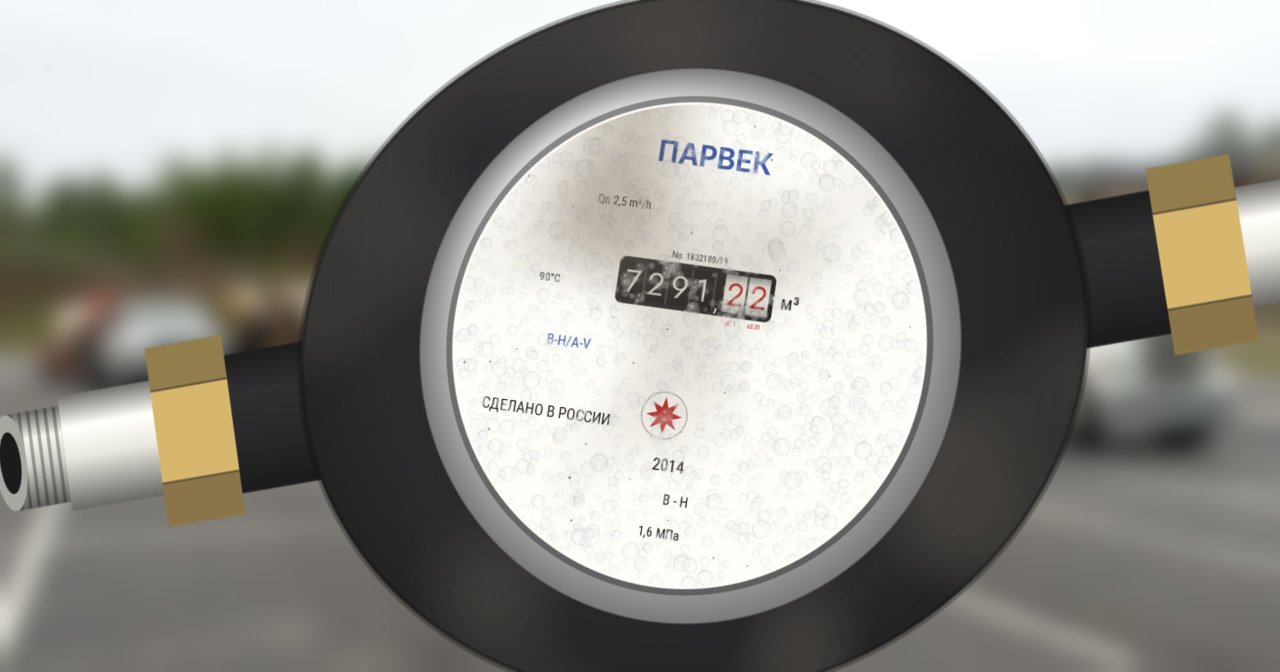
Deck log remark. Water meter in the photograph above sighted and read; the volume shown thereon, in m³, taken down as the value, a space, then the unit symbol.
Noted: 7291.22 m³
